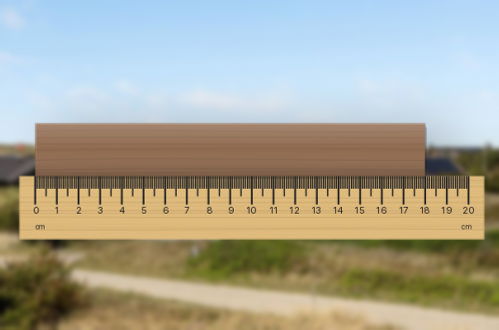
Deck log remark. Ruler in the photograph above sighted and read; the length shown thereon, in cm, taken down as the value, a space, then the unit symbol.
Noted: 18 cm
